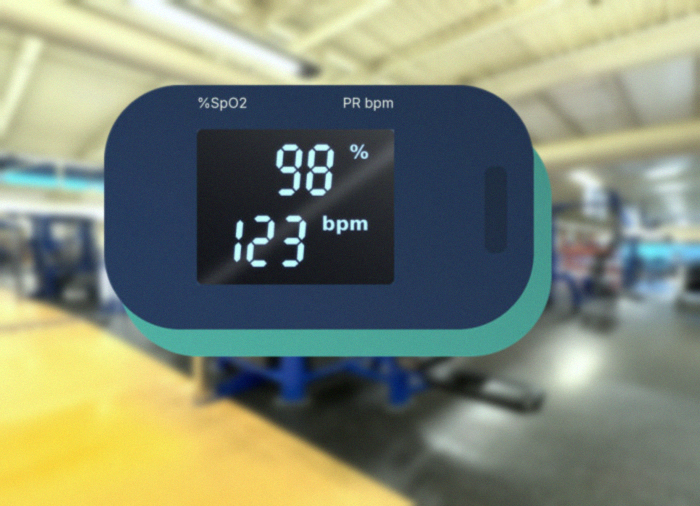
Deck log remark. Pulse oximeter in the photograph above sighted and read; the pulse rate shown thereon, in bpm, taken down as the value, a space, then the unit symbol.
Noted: 123 bpm
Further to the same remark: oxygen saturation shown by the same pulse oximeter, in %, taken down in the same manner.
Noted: 98 %
